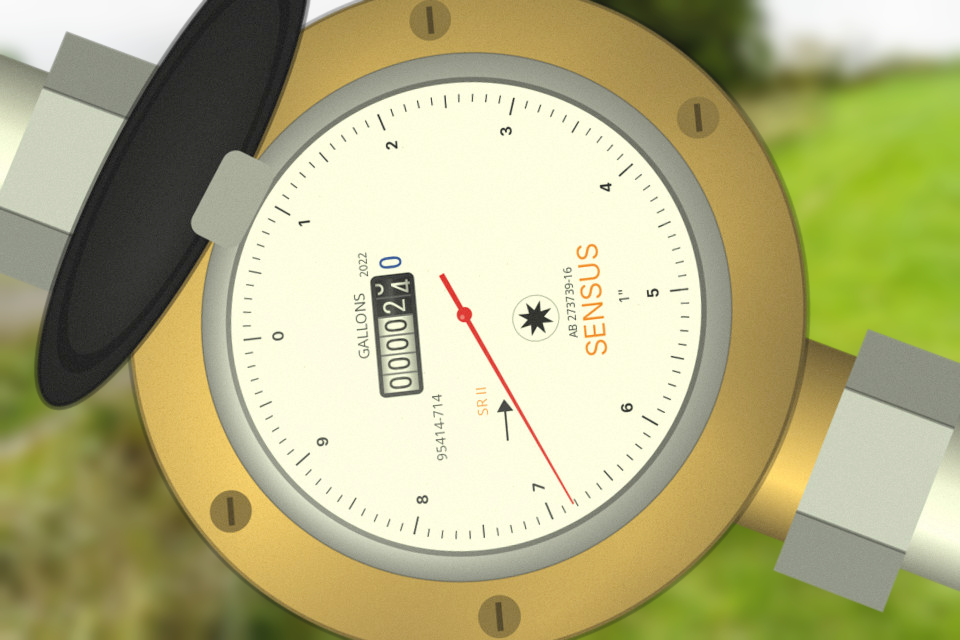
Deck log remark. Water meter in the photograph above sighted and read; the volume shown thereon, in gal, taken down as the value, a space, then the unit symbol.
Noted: 236.8 gal
